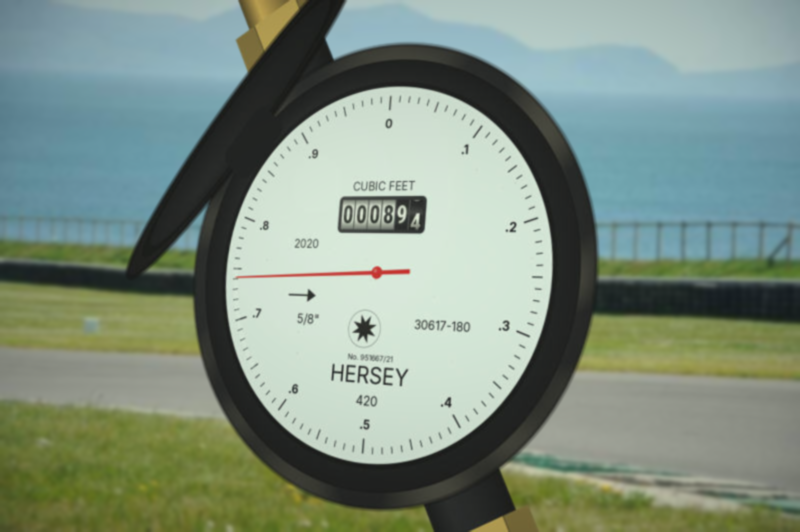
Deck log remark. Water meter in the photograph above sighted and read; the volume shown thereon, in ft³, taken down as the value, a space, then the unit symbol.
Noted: 893.74 ft³
